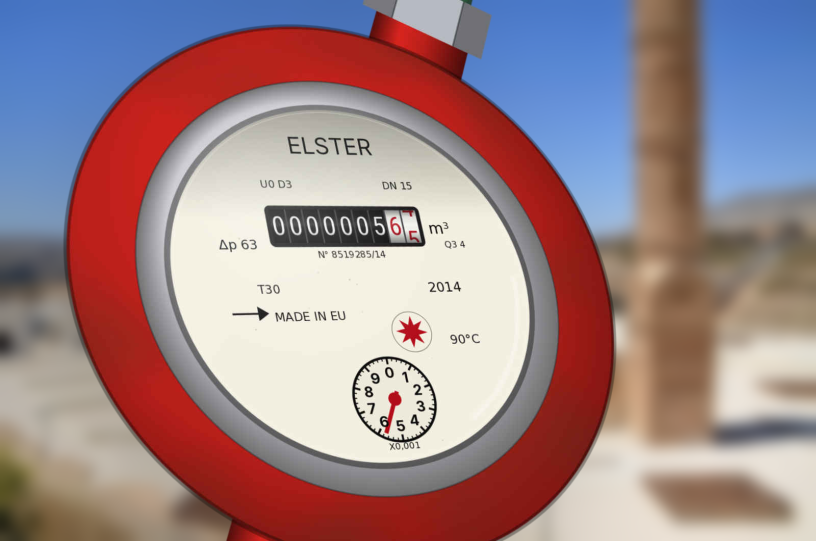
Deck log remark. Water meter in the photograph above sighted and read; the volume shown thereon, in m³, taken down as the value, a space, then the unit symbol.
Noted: 5.645 m³
